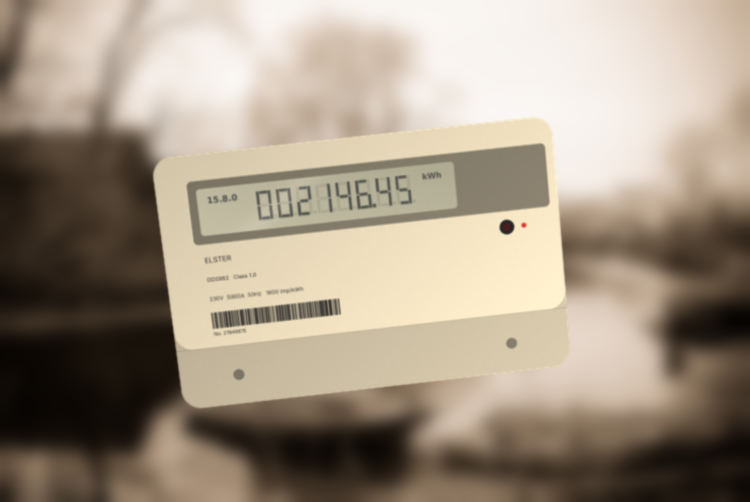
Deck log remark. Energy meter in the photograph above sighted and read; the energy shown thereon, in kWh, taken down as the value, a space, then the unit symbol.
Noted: 2146.45 kWh
